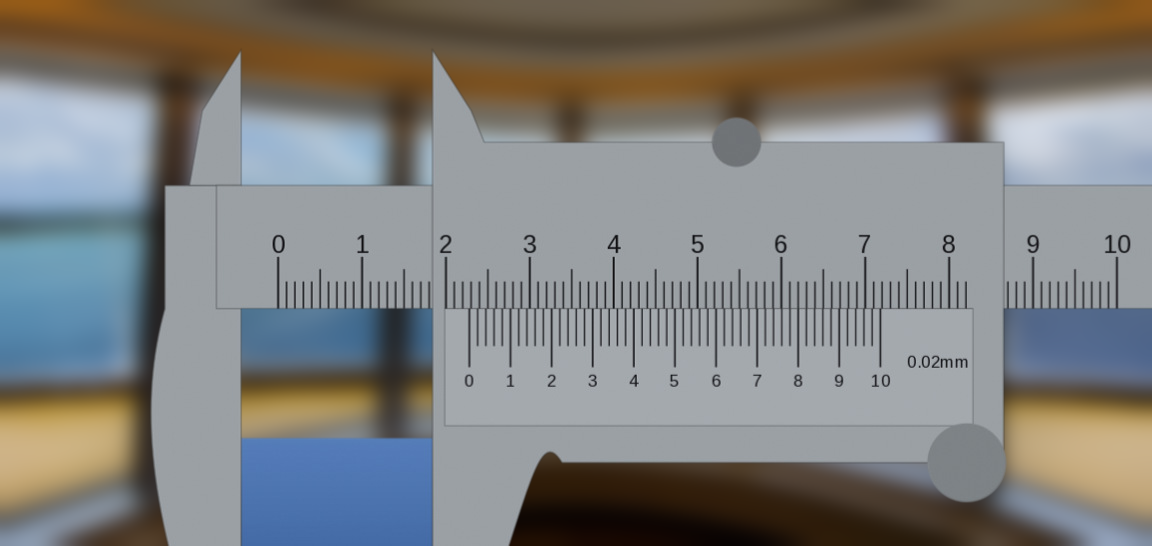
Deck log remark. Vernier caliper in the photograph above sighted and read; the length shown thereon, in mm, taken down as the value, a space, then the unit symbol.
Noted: 22.8 mm
